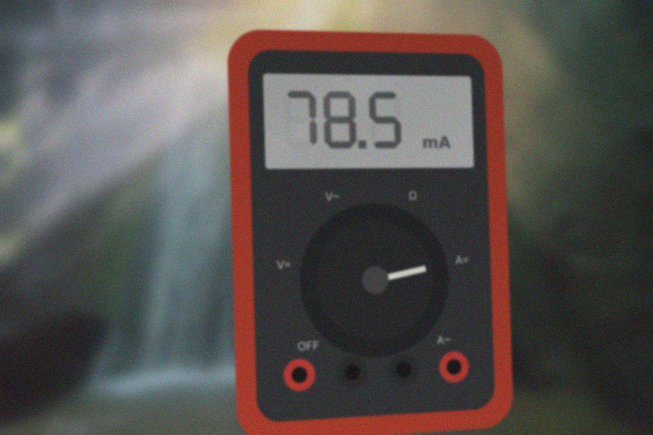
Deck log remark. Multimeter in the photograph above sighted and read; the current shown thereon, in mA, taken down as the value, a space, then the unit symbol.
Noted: 78.5 mA
